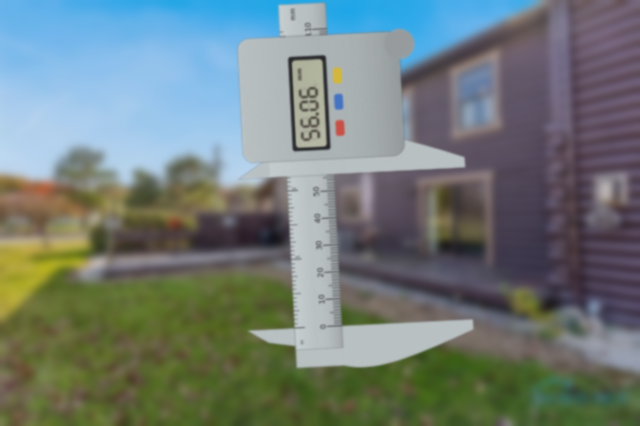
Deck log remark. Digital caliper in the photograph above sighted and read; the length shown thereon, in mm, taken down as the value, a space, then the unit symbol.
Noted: 56.06 mm
